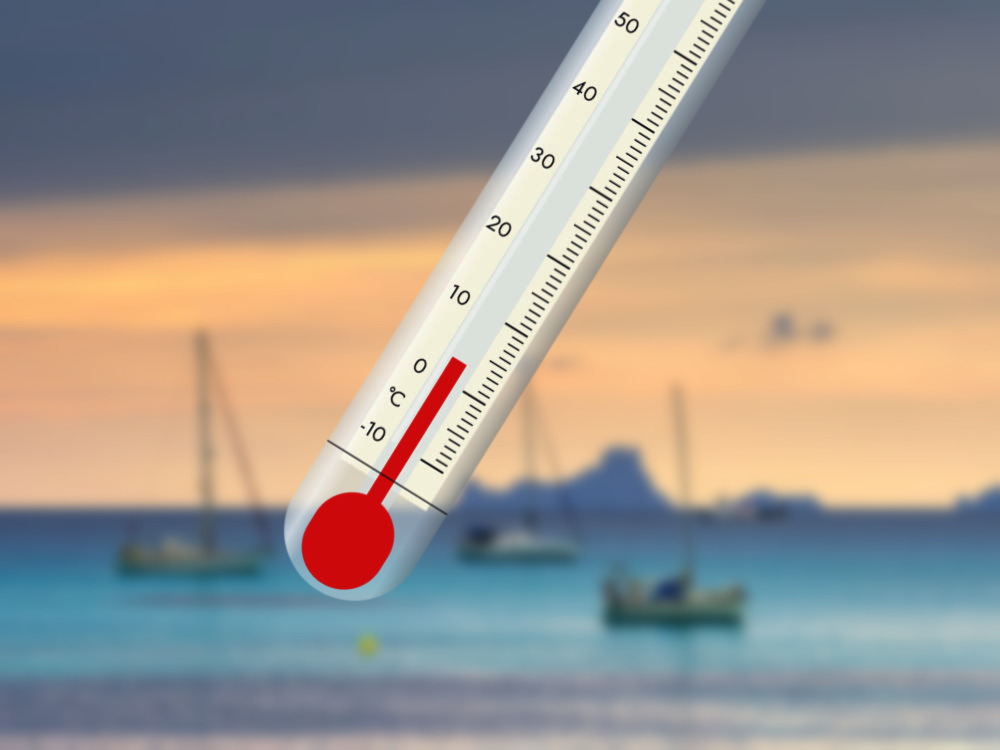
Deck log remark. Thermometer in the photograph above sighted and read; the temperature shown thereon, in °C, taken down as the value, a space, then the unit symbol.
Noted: 3 °C
